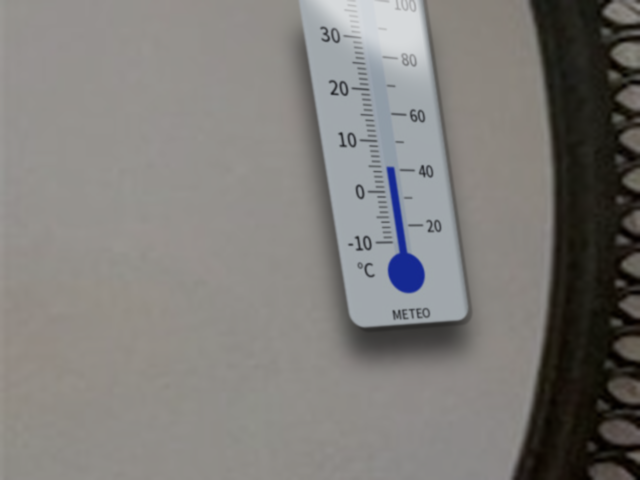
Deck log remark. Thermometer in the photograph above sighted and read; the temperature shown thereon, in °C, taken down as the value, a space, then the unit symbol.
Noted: 5 °C
